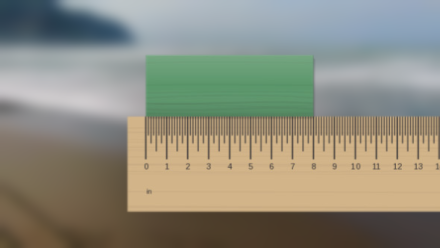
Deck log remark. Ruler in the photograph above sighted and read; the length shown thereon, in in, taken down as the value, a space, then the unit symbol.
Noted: 8 in
